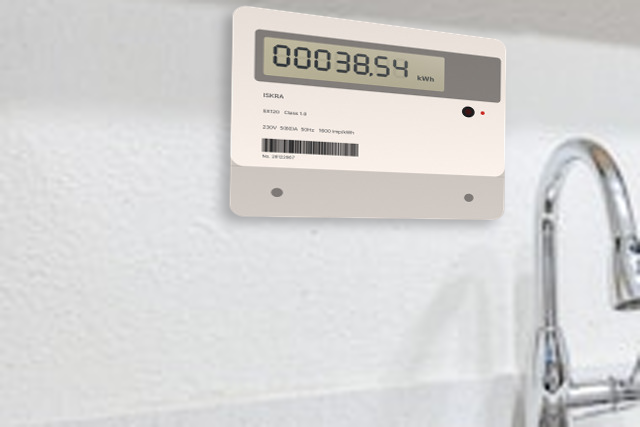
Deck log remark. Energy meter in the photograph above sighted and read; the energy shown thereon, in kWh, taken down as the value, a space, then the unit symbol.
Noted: 38.54 kWh
